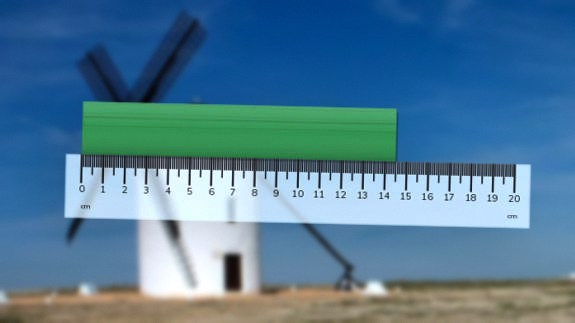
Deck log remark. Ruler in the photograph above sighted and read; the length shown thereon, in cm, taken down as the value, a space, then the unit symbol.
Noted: 14.5 cm
